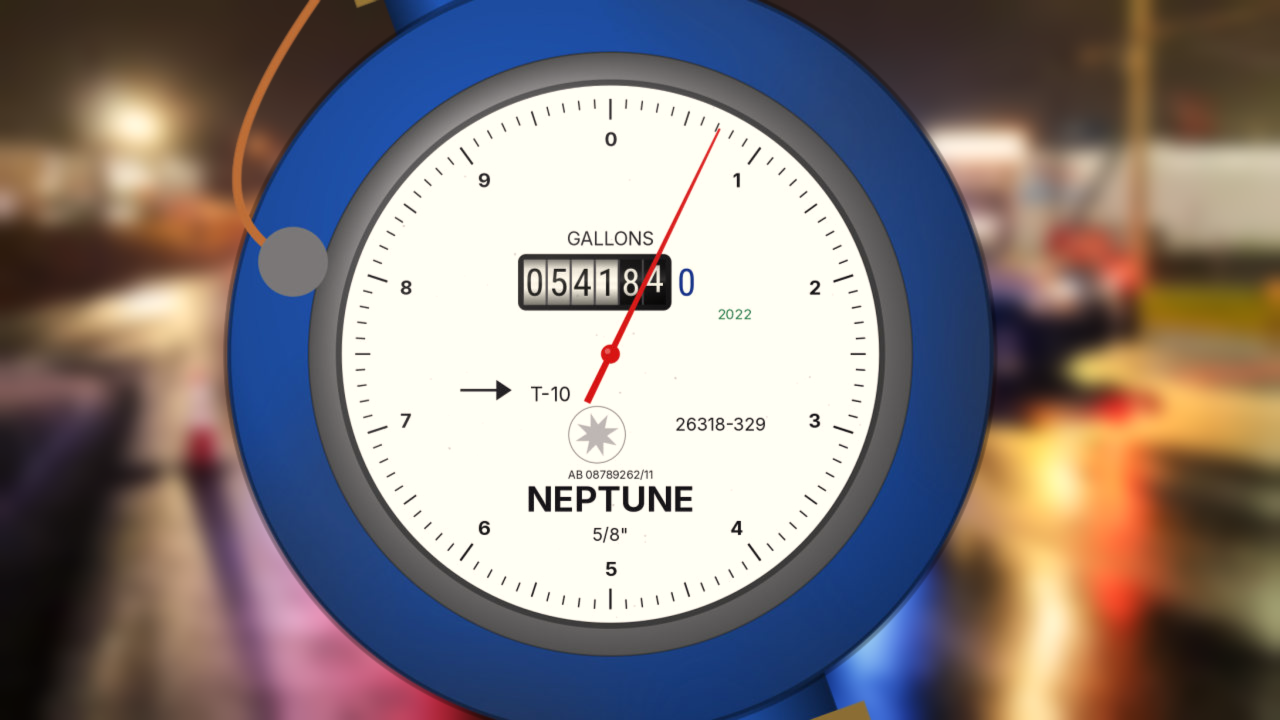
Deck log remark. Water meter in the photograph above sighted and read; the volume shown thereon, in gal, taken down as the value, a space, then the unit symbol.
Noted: 541840.7 gal
